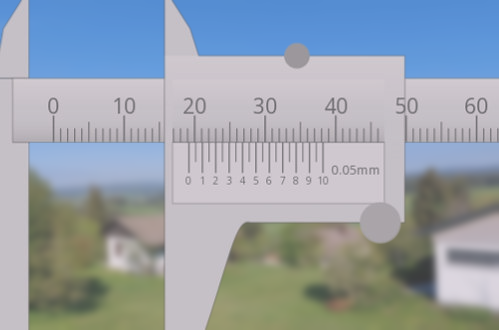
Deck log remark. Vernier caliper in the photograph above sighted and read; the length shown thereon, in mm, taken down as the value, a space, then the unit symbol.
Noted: 19.2 mm
